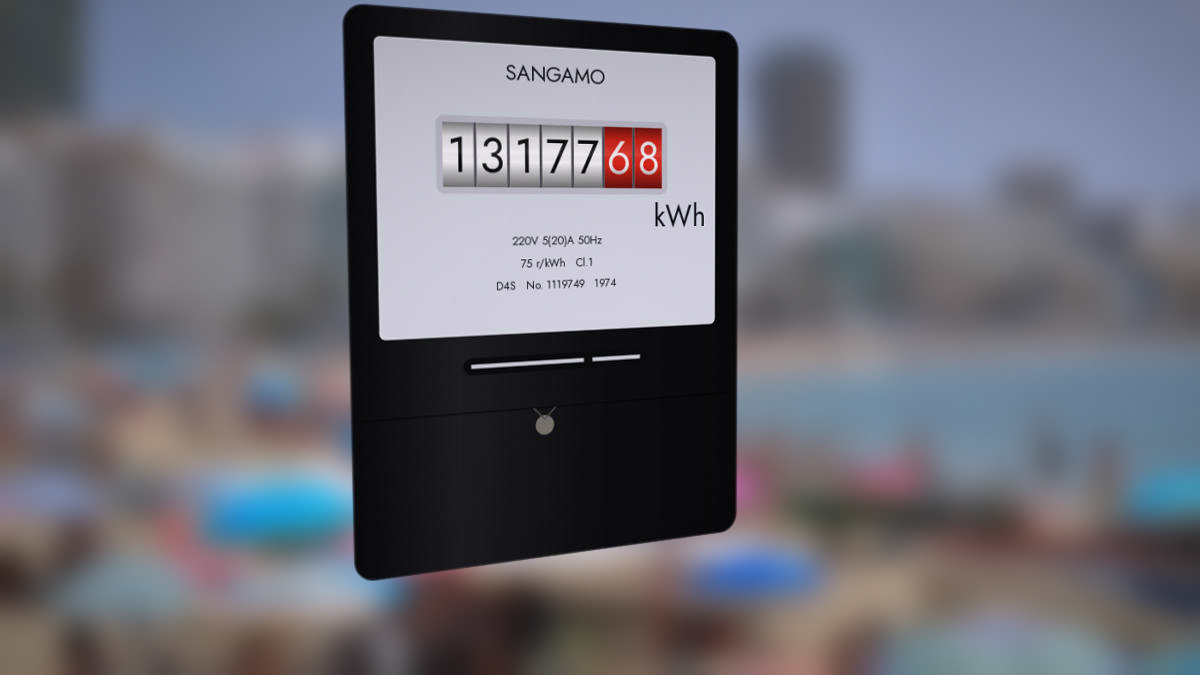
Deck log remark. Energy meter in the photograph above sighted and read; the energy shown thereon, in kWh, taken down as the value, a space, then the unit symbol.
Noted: 13177.68 kWh
